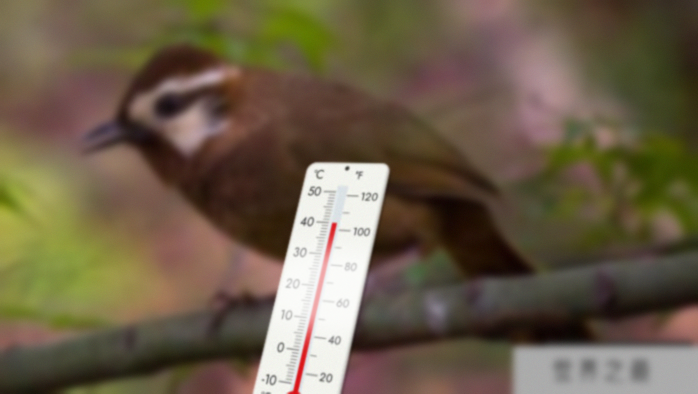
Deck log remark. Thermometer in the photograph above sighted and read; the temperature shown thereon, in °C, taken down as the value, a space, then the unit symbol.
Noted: 40 °C
